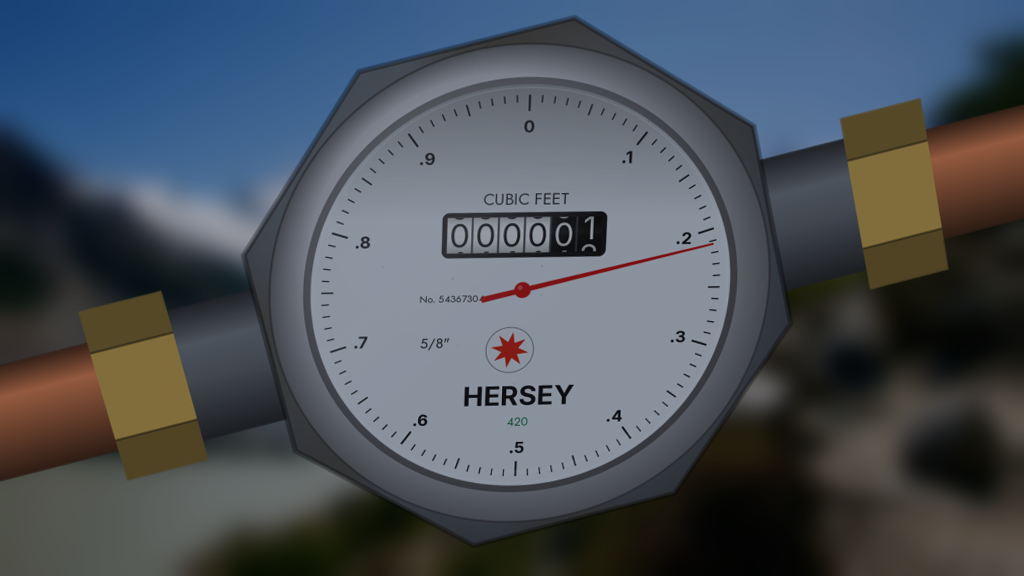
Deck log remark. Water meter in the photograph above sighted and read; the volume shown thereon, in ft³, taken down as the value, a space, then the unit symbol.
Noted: 1.21 ft³
